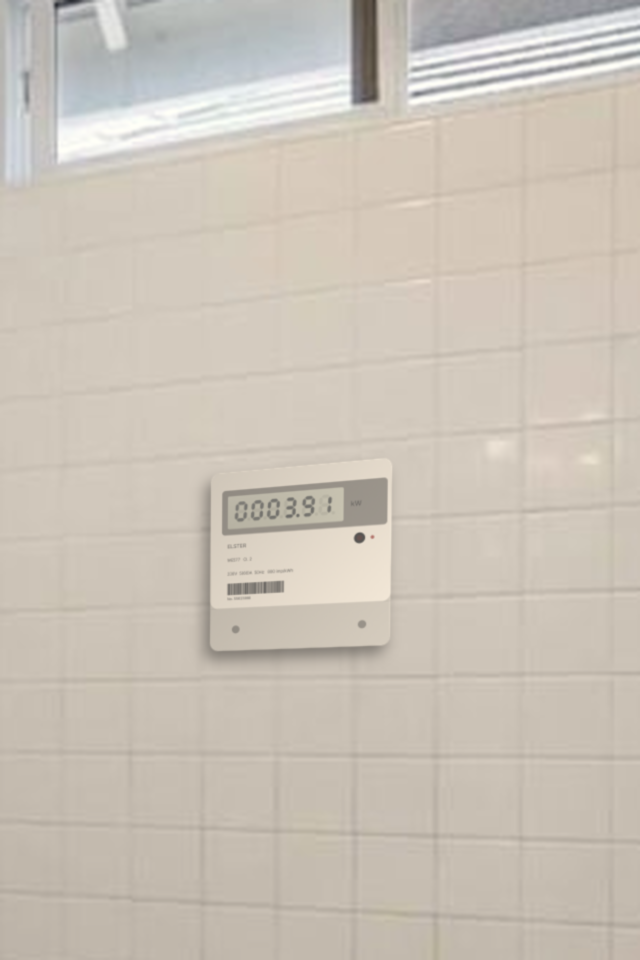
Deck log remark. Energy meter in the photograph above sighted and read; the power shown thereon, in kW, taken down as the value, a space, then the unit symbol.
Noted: 3.91 kW
